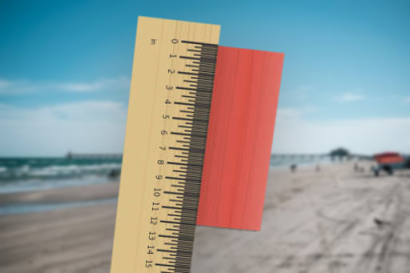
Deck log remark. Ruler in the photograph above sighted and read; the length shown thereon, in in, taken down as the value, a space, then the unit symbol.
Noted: 12 in
